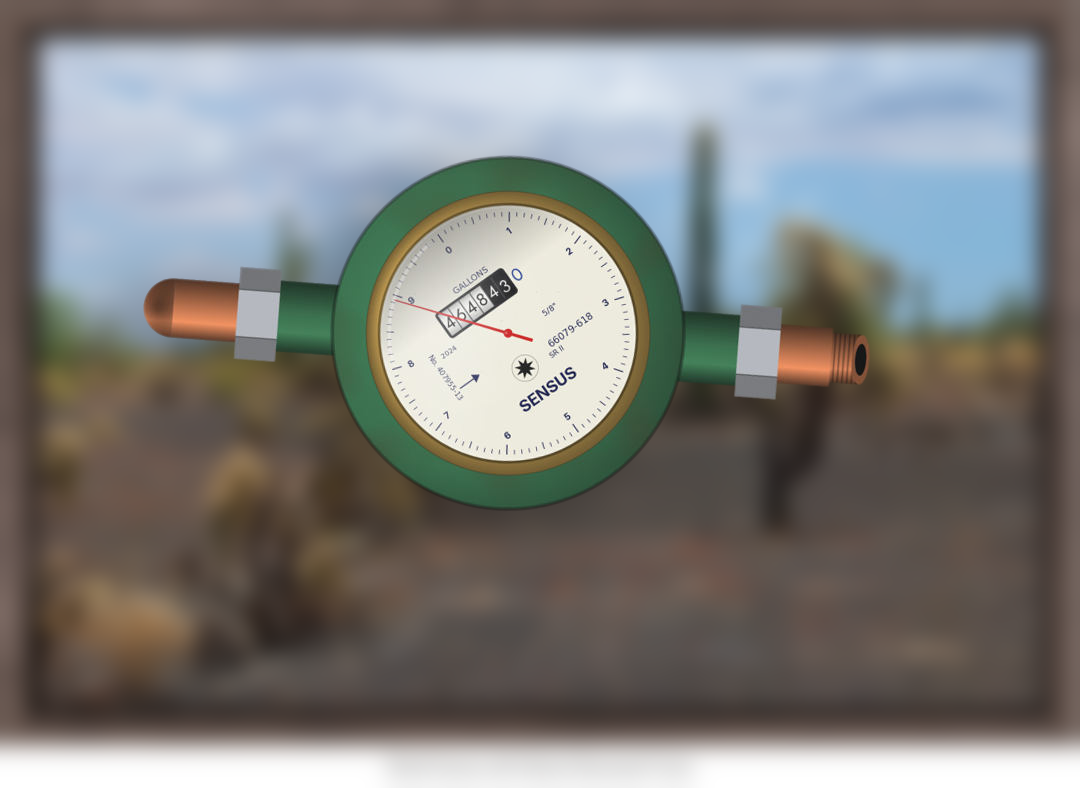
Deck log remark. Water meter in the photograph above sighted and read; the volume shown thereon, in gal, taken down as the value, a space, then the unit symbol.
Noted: 4648428.9 gal
